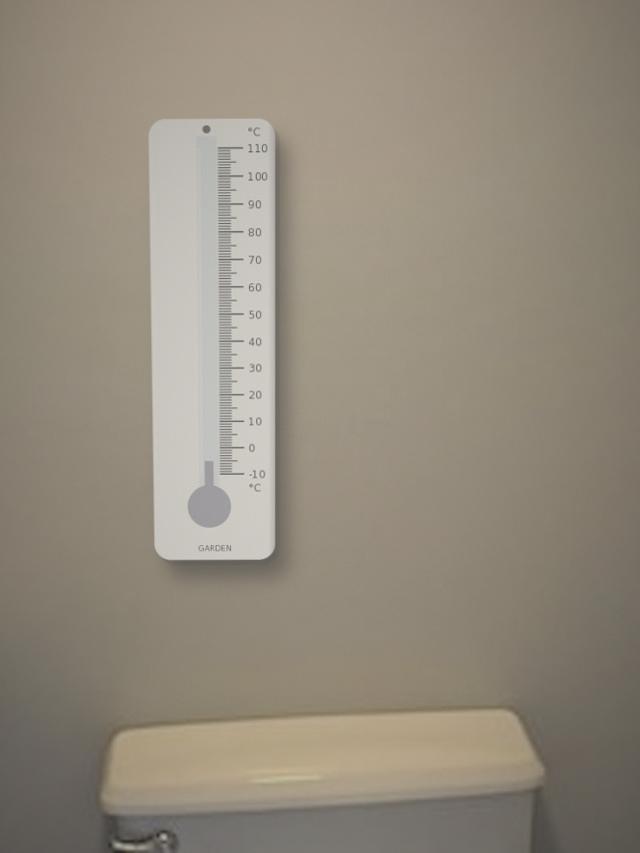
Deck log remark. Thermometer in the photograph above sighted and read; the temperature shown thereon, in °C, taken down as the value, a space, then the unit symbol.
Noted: -5 °C
